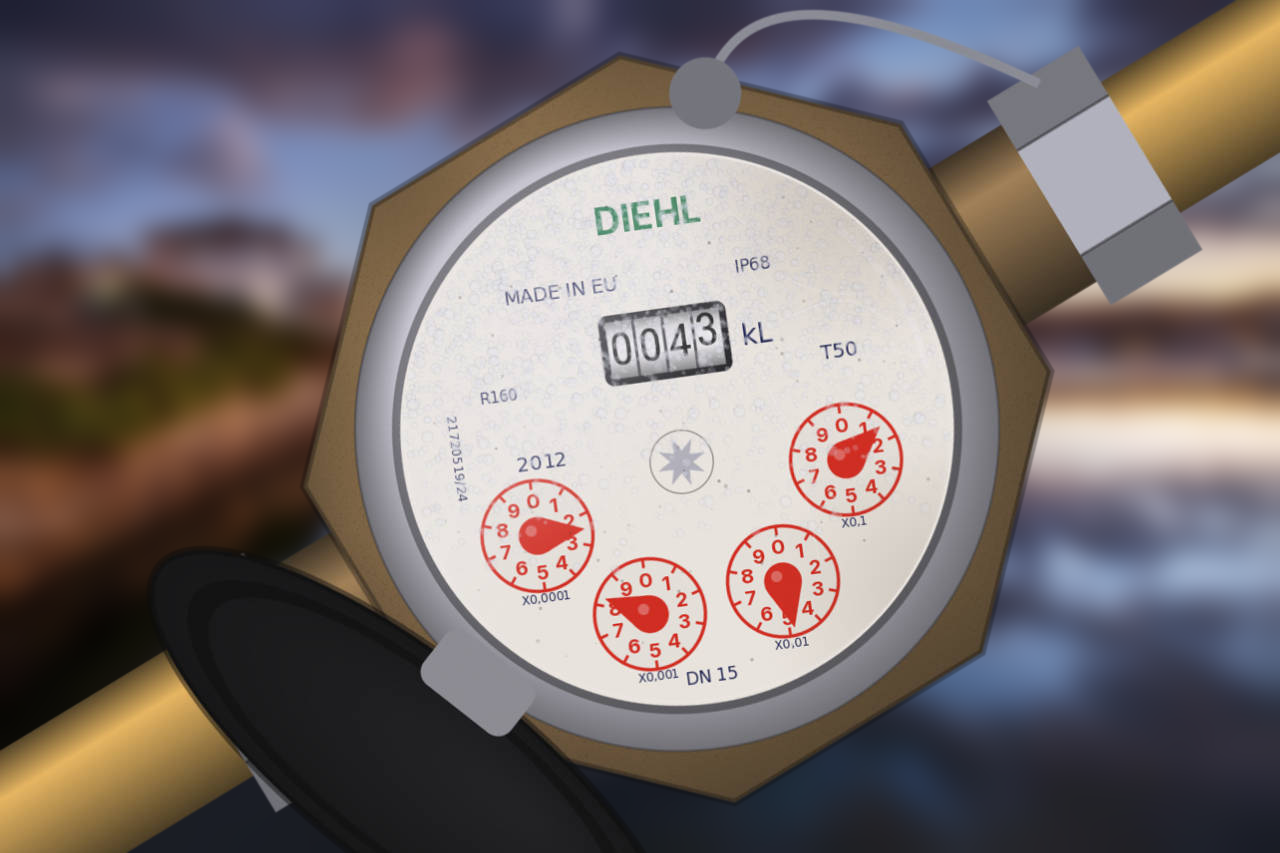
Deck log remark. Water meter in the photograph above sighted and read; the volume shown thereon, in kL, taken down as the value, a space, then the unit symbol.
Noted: 43.1482 kL
